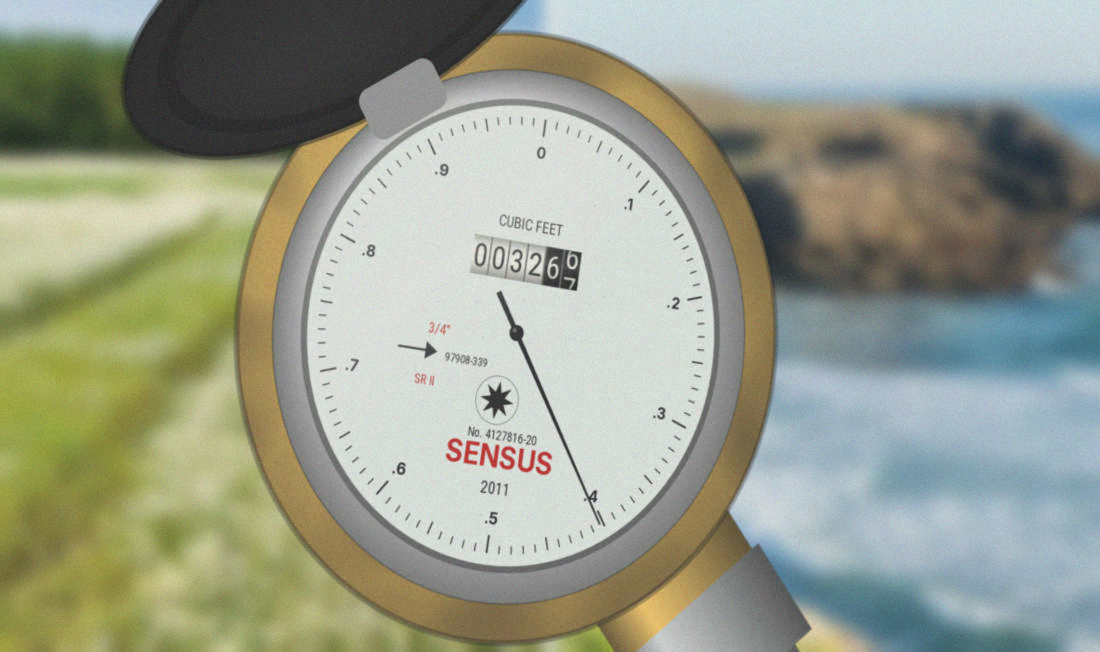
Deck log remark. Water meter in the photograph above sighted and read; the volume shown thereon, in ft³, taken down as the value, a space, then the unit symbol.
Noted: 3266.40 ft³
